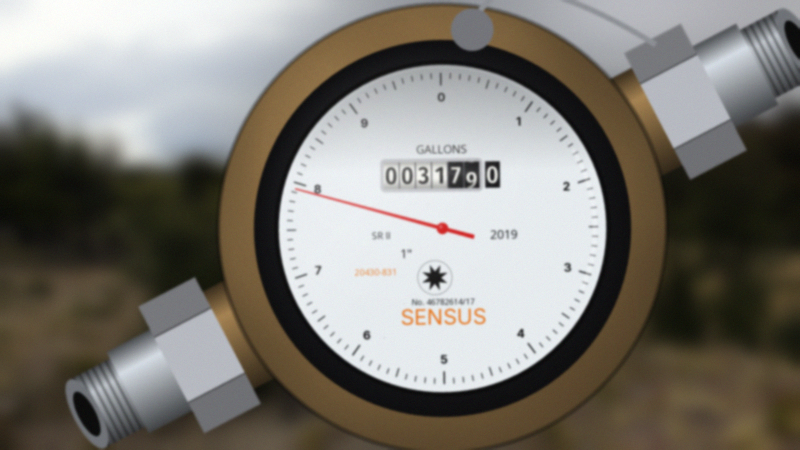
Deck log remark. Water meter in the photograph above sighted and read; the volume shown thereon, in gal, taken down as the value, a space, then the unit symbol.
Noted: 31787.9 gal
